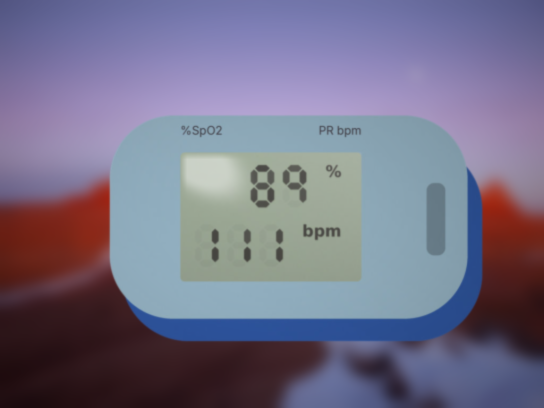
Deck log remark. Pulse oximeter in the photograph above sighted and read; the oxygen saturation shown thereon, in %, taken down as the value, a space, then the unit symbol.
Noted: 89 %
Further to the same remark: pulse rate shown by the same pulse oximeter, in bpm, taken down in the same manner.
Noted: 111 bpm
